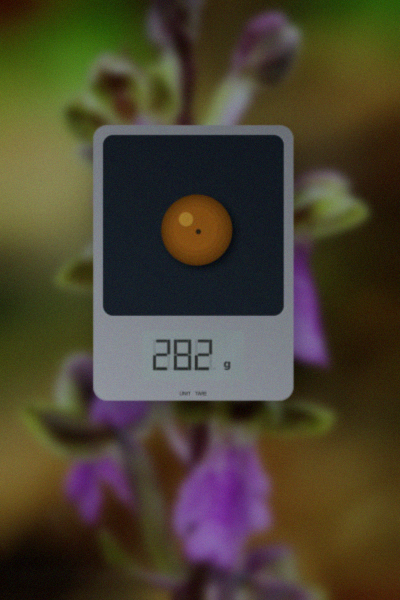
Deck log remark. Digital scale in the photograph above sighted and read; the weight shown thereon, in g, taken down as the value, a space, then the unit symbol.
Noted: 282 g
